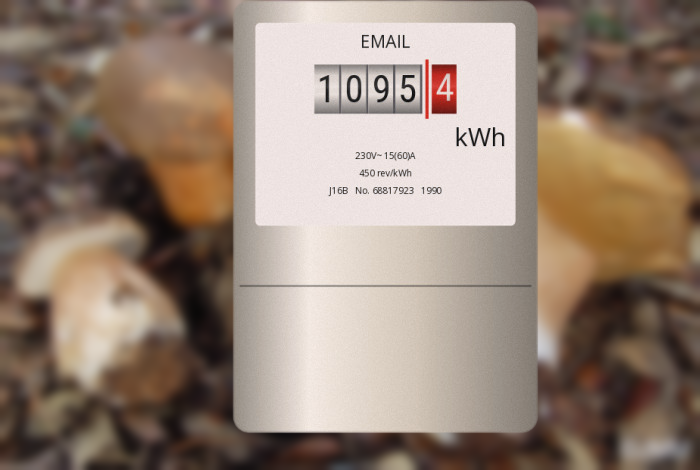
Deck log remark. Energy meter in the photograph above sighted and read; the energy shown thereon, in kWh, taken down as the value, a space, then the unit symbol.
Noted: 1095.4 kWh
